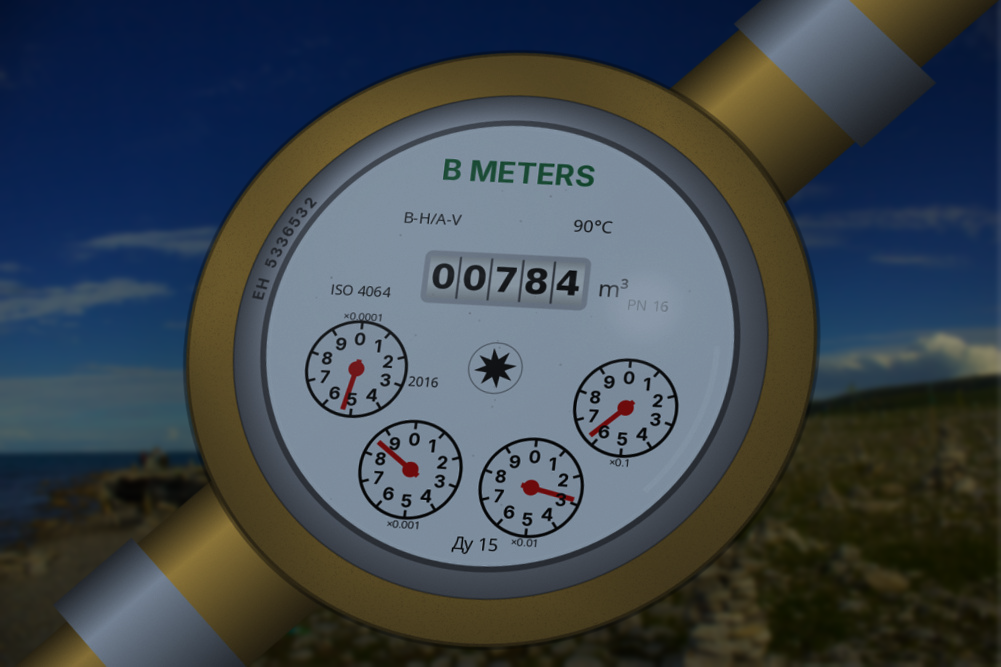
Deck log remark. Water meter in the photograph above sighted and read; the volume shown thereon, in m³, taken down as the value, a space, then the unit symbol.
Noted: 784.6285 m³
